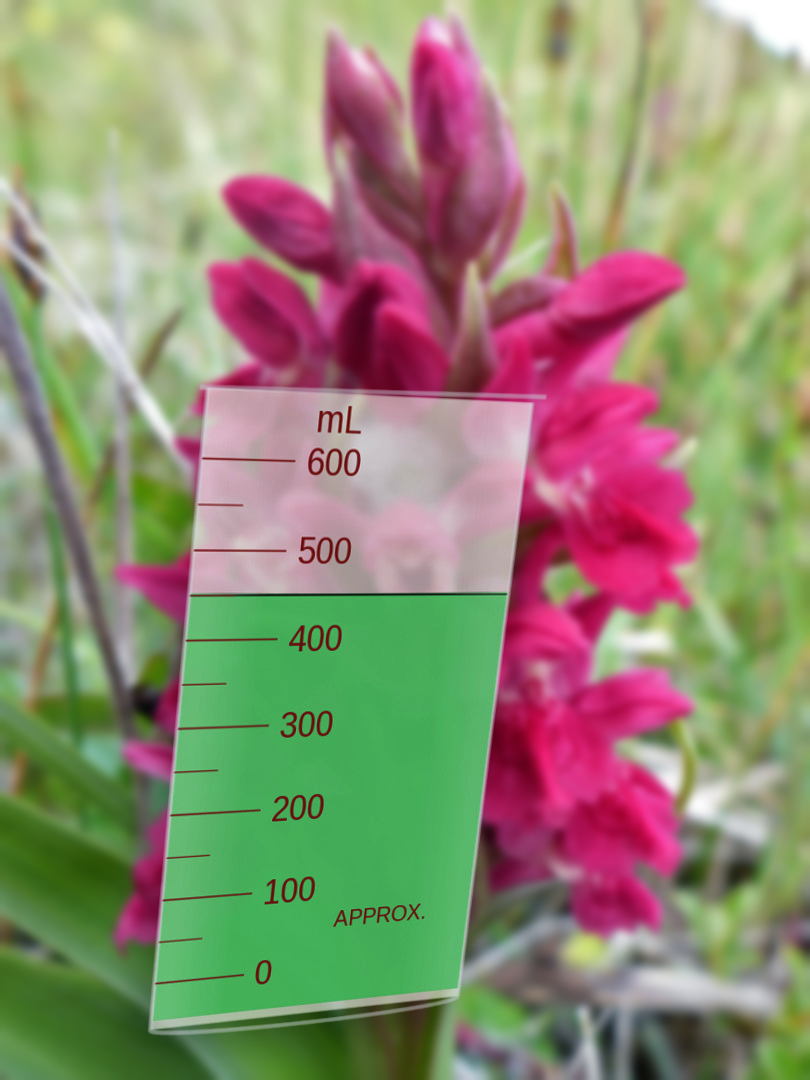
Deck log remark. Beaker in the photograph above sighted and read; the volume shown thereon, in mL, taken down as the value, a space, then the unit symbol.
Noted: 450 mL
